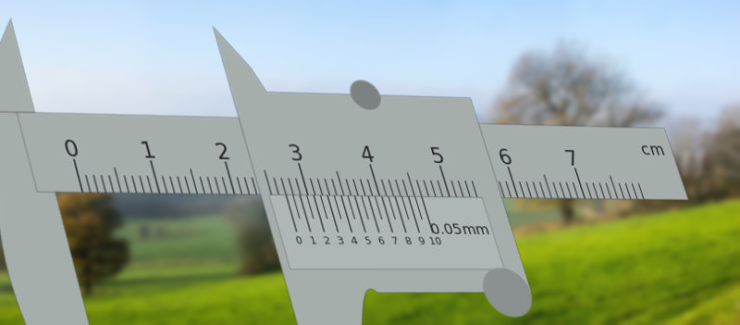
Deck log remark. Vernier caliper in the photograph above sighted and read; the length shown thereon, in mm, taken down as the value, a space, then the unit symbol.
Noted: 27.0 mm
